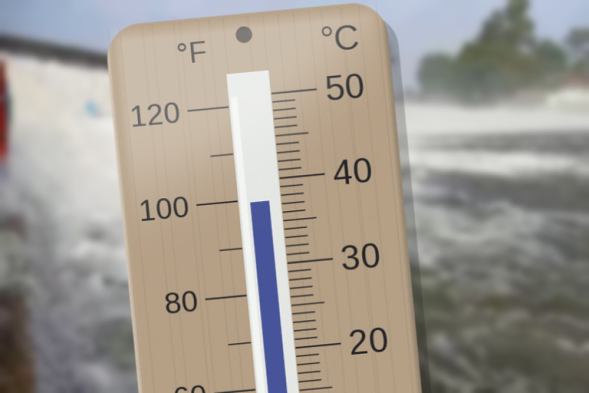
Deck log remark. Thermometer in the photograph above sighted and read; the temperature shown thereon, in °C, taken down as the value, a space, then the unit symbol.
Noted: 37.5 °C
